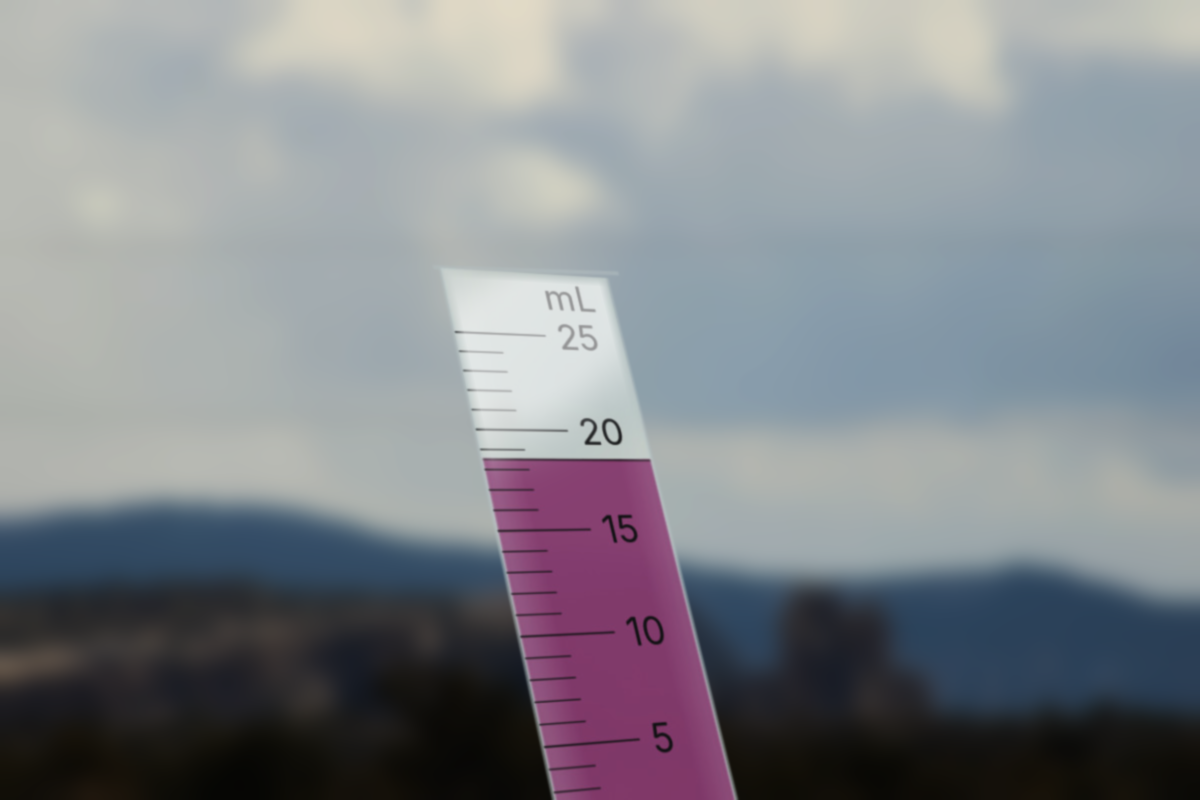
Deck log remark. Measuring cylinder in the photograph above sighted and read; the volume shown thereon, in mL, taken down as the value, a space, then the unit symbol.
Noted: 18.5 mL
